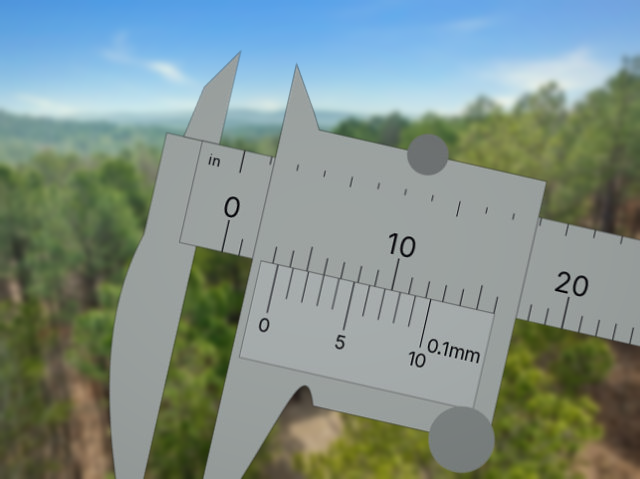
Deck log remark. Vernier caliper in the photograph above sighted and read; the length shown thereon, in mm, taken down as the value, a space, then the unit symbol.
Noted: 3.3 mm
